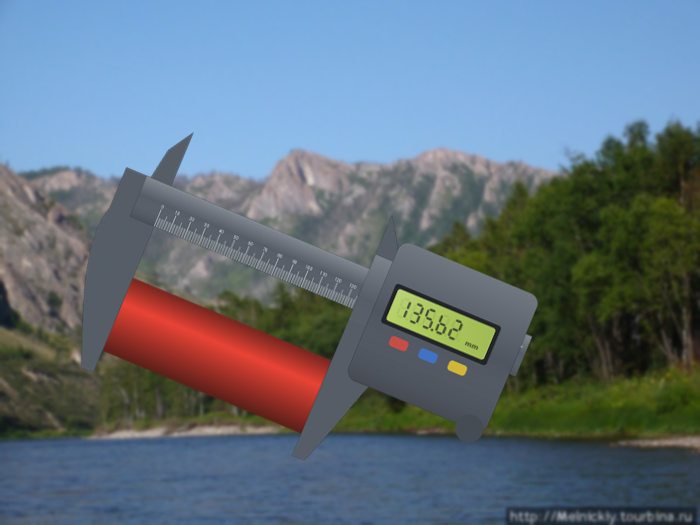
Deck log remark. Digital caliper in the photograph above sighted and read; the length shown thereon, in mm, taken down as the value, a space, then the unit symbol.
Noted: 135.62 mm
